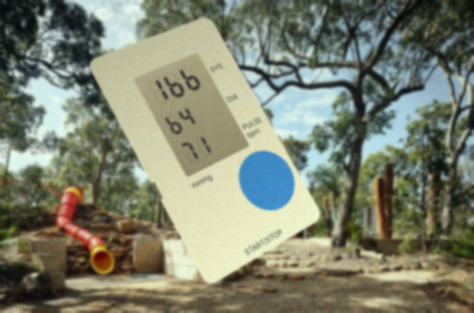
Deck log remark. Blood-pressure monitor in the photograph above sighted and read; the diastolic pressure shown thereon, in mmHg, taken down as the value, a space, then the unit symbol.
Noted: 64 mmHg
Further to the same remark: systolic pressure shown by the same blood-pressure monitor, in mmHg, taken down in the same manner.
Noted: 166 mmHg
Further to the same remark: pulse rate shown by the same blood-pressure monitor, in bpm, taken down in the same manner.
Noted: 71 bpm
